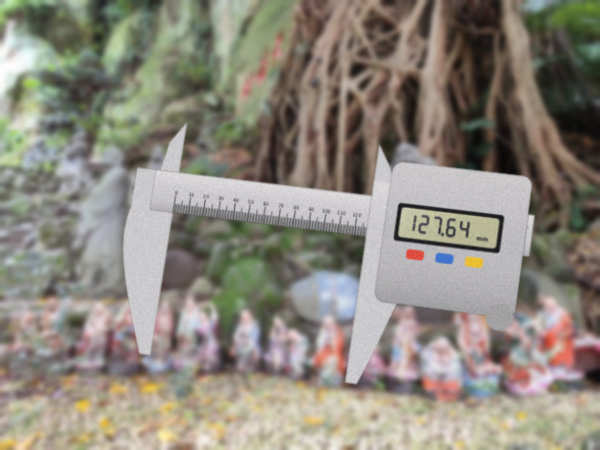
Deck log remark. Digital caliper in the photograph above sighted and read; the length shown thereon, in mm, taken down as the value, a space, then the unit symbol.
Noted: 127.64 mm
